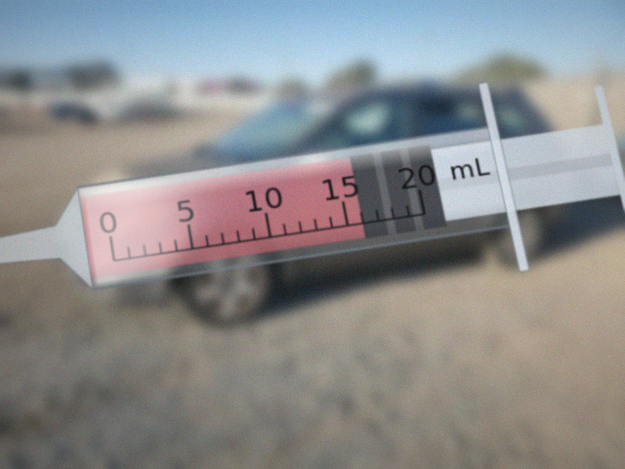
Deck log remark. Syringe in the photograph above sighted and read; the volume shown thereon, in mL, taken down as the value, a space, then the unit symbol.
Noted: 16 mL
